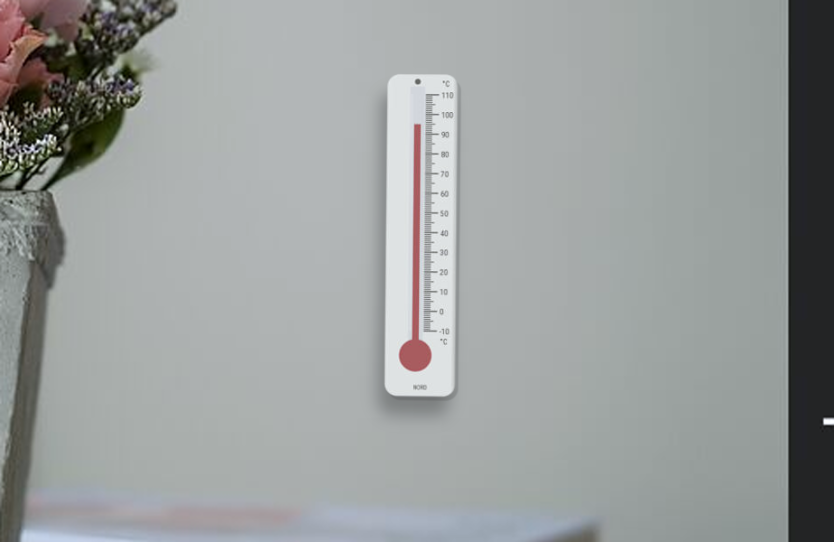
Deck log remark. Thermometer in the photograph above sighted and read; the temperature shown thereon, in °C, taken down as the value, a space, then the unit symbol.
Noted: 95 °C
